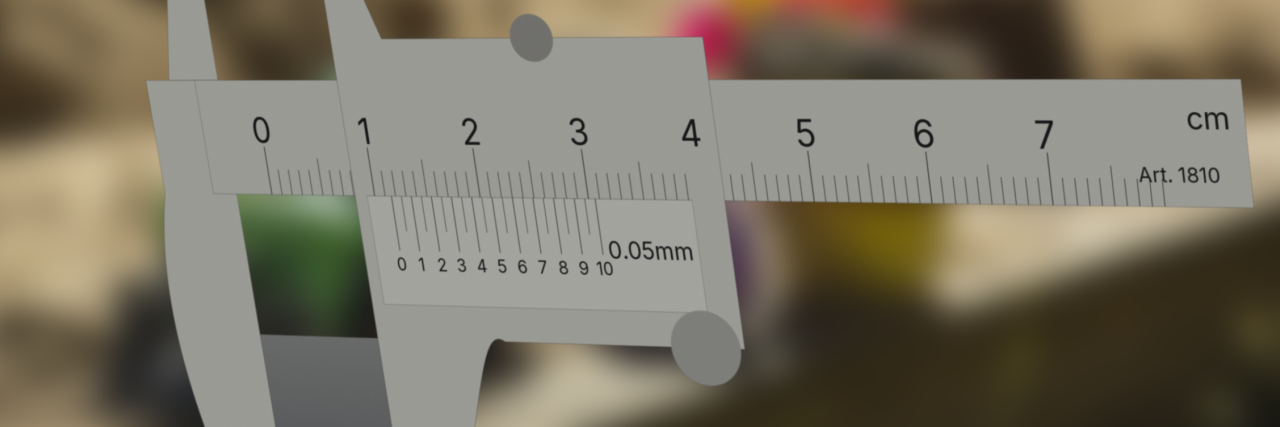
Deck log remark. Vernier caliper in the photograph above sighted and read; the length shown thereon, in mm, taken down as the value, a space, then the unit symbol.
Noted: 11.6 mm
